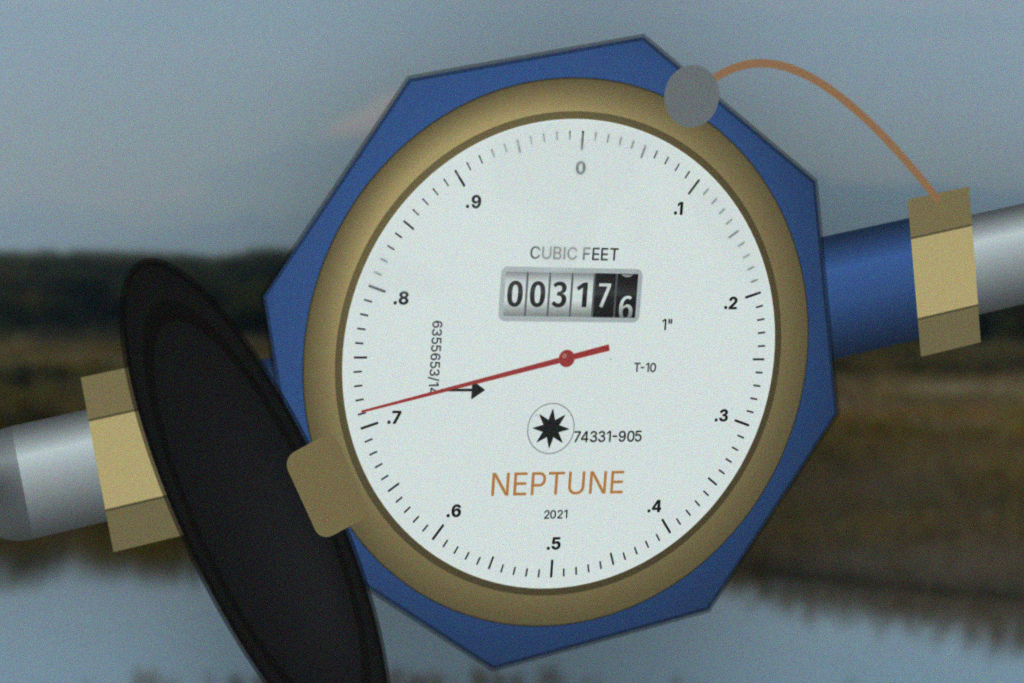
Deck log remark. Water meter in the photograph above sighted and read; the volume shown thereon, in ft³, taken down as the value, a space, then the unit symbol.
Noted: 3175.71 ft³
